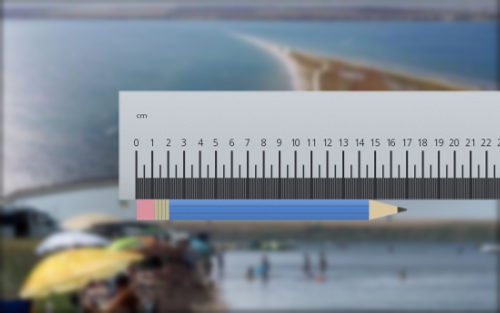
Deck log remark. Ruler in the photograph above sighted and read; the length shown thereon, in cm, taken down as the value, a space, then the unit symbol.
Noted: 17 cm
